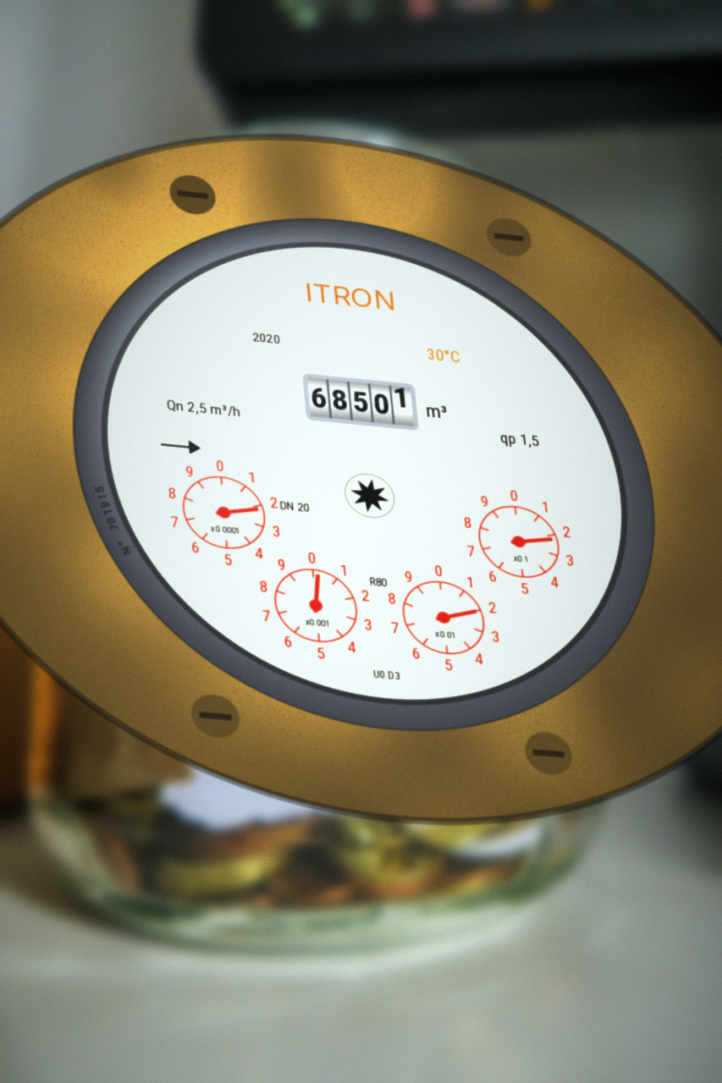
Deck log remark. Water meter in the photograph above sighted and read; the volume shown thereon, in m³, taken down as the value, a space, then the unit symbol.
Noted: 68501.2202 m³
